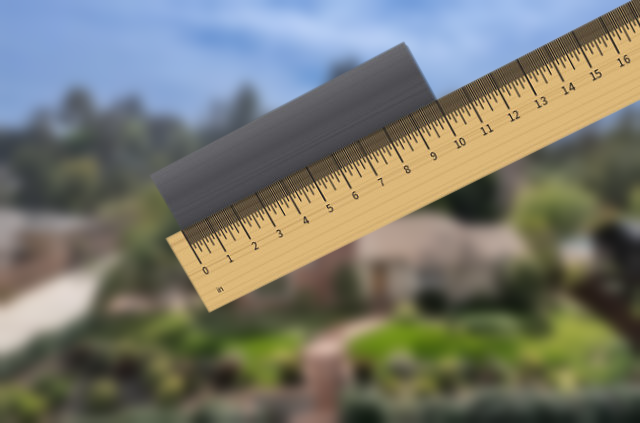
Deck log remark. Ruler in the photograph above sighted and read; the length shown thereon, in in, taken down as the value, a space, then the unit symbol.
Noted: 10 in
